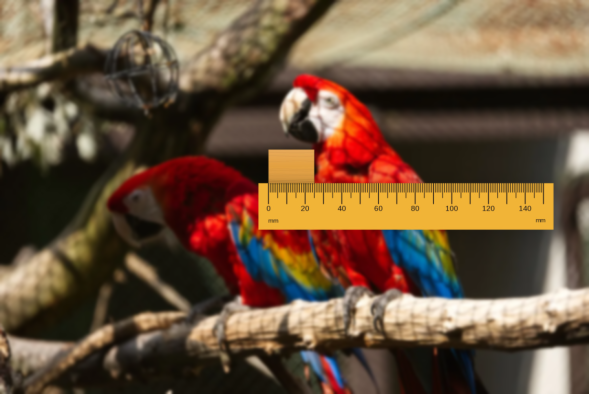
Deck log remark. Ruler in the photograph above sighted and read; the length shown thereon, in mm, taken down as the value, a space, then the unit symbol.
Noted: 25 mm
